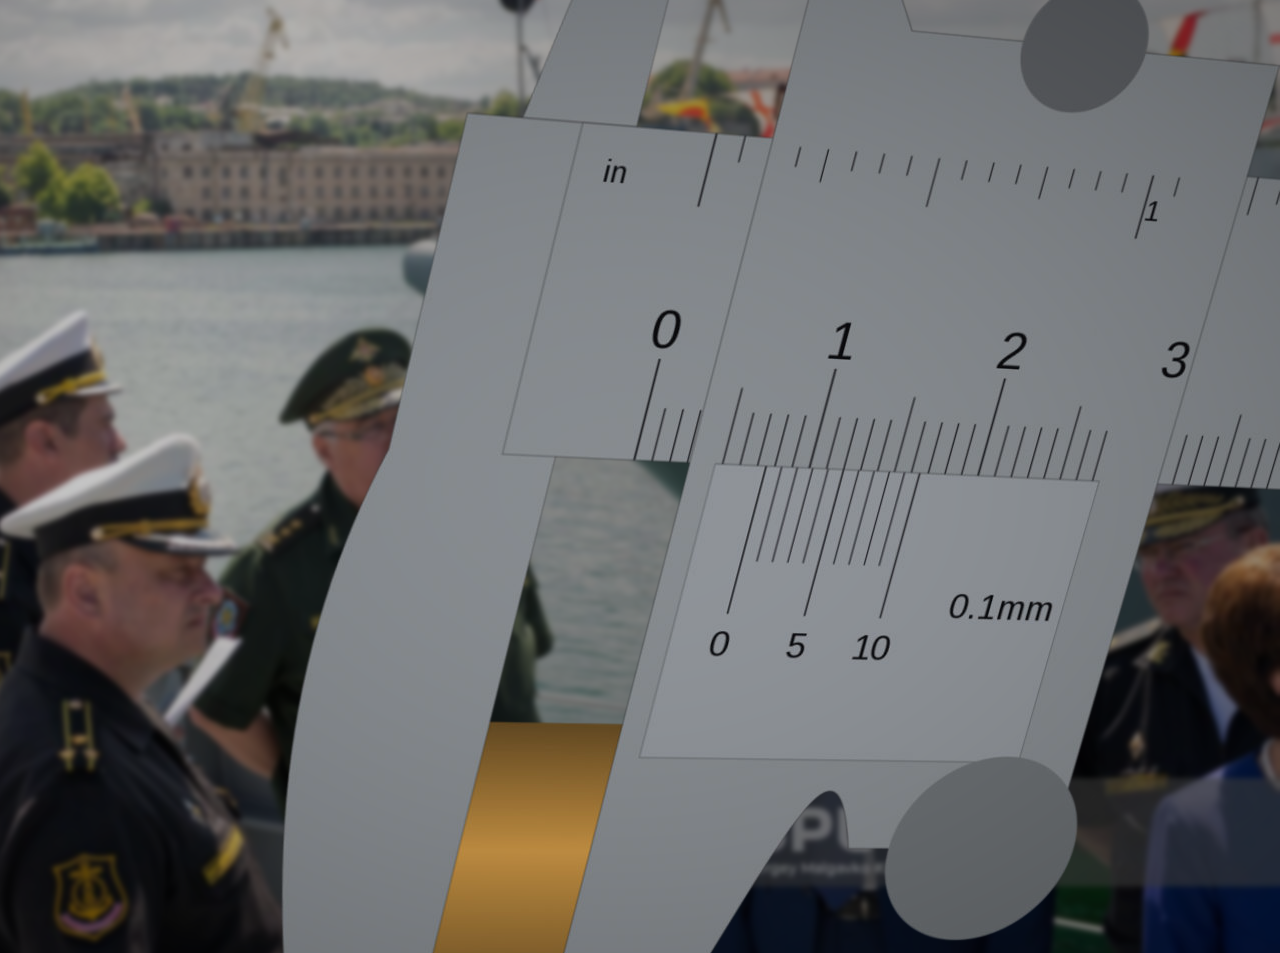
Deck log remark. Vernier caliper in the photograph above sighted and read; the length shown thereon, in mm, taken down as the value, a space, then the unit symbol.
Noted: 7.5 mm
